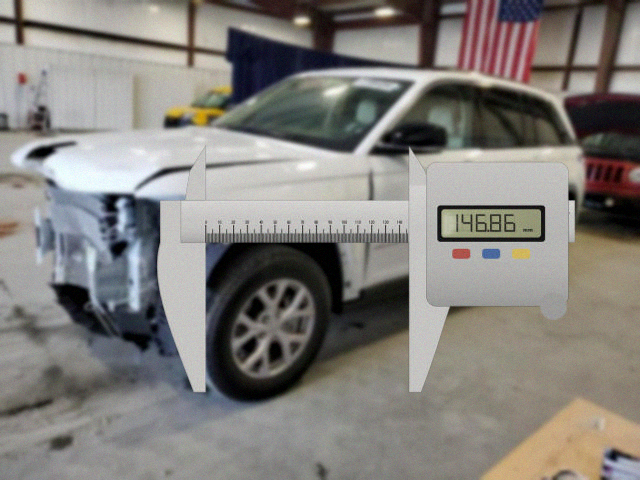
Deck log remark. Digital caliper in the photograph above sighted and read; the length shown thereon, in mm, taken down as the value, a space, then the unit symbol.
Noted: 146.86 mm
